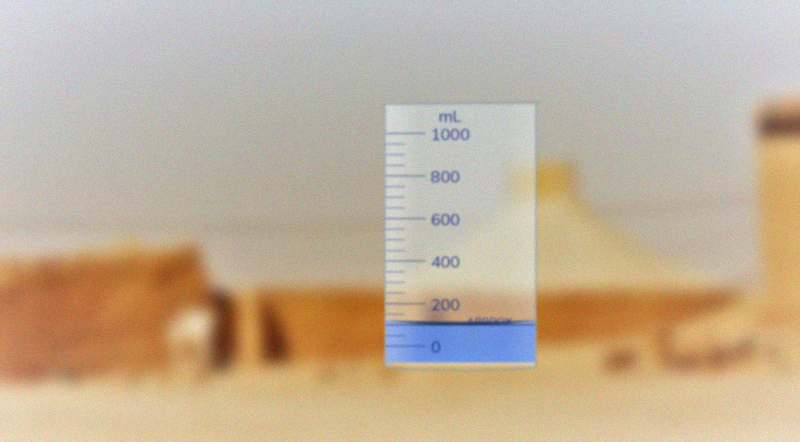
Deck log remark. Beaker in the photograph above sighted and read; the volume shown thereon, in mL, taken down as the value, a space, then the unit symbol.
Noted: 100 mL
